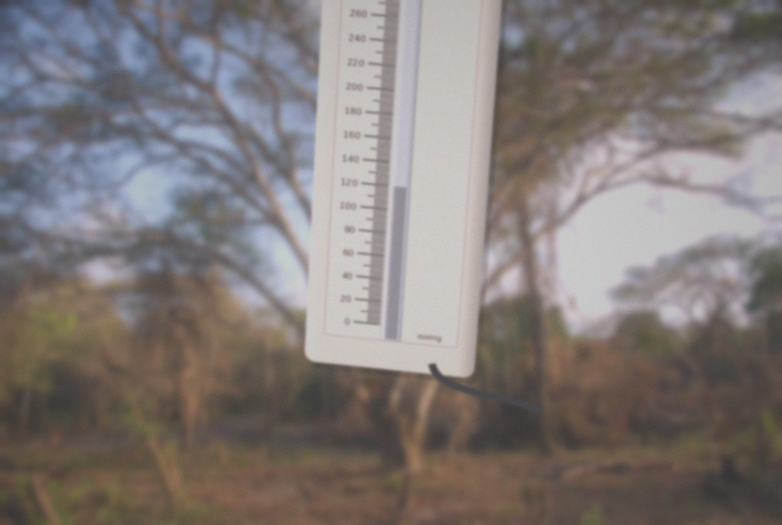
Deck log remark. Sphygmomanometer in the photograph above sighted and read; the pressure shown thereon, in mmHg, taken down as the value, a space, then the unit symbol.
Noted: 120 mmHg
